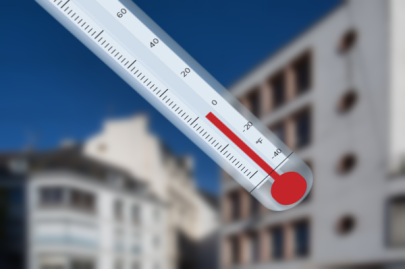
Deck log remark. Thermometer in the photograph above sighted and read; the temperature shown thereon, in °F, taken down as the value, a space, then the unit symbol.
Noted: -2 °F
